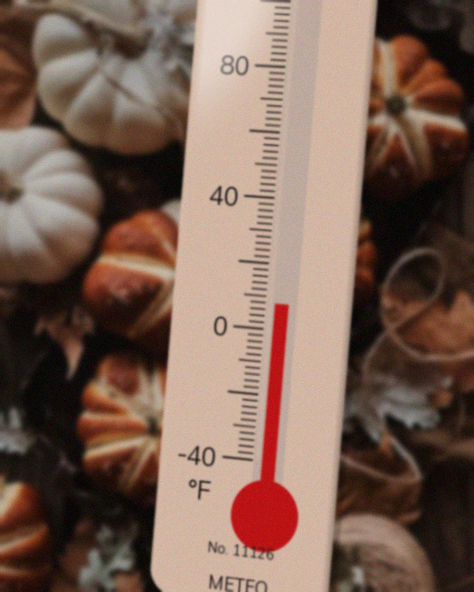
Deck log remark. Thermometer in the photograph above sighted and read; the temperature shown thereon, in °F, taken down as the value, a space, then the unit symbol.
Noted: 8 °F
